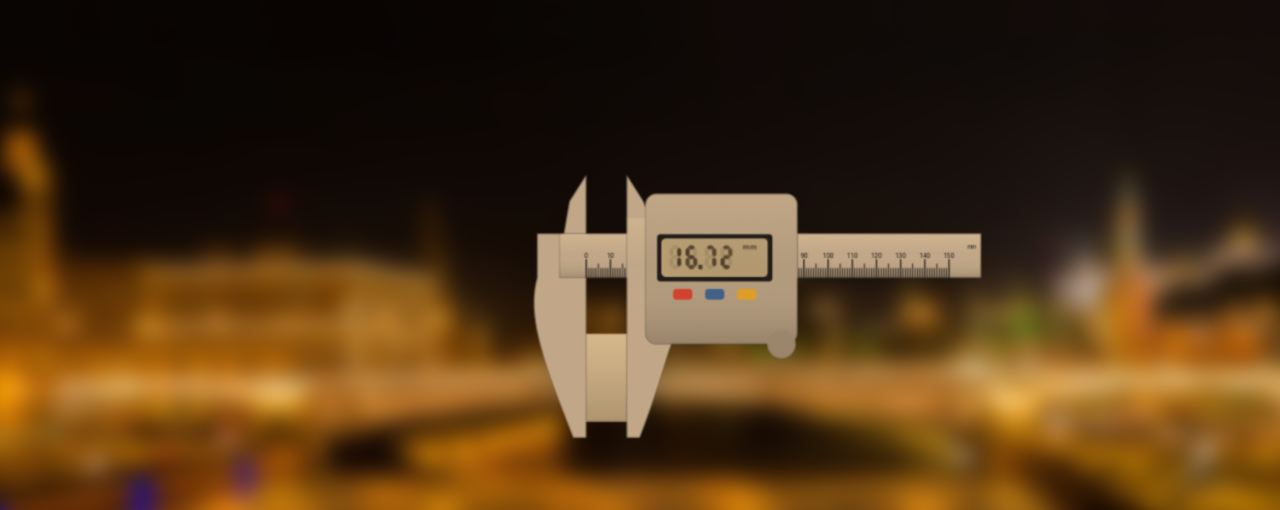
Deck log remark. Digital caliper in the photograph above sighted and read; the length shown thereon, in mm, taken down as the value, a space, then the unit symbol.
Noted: 16.72 mm
